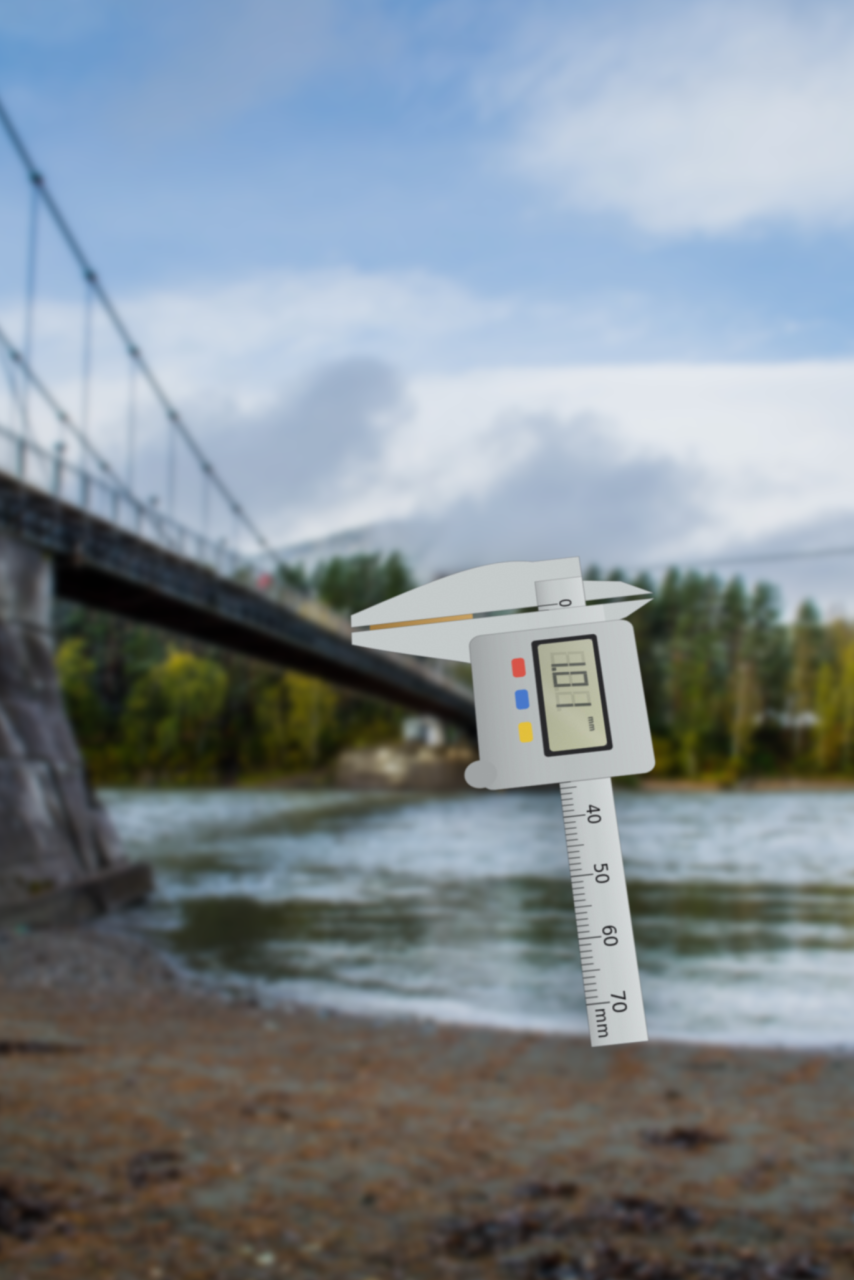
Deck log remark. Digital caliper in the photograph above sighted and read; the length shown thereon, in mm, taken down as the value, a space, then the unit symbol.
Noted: 1.01 mm
